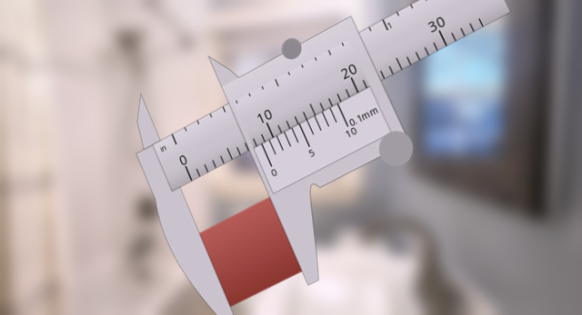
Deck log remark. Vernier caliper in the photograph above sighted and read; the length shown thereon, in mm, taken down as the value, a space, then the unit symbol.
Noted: 8.6 mm
